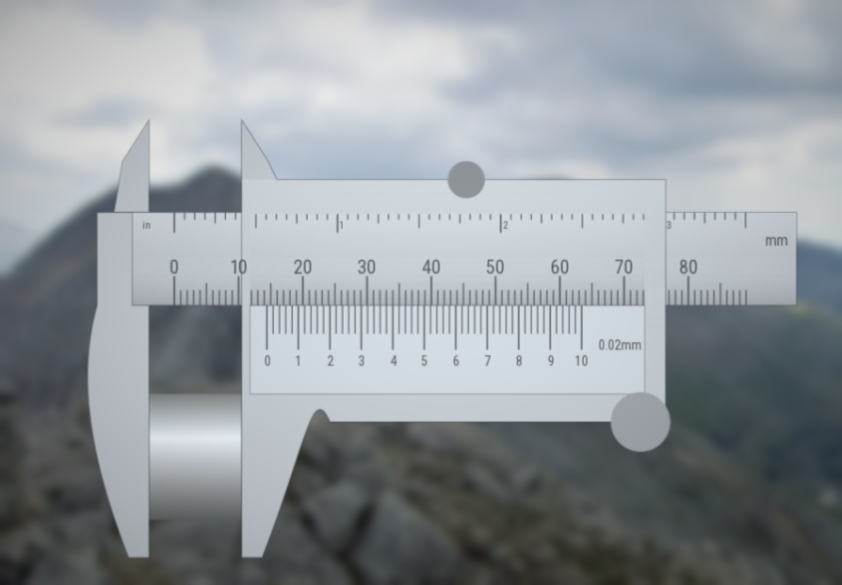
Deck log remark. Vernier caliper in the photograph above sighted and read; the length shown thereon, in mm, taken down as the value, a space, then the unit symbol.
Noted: 14.4 mm
